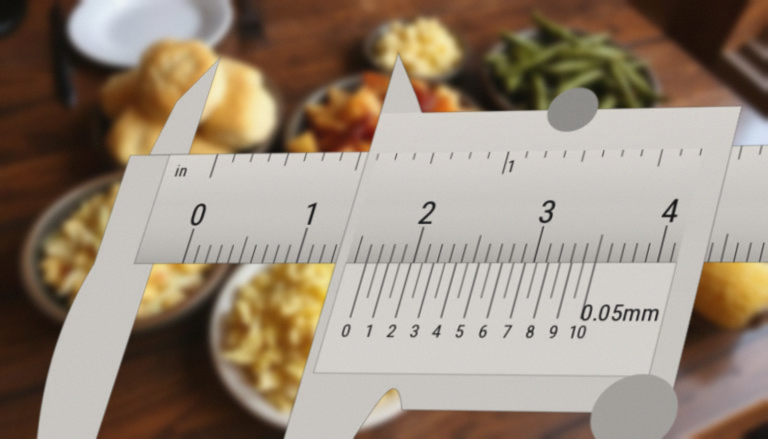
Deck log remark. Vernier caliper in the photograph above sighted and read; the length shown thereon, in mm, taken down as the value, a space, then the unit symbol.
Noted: 16.0 mm
